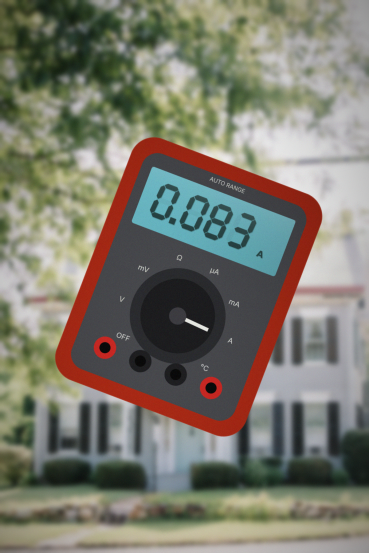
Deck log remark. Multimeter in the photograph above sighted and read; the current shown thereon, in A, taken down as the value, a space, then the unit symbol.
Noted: 0.083 A
